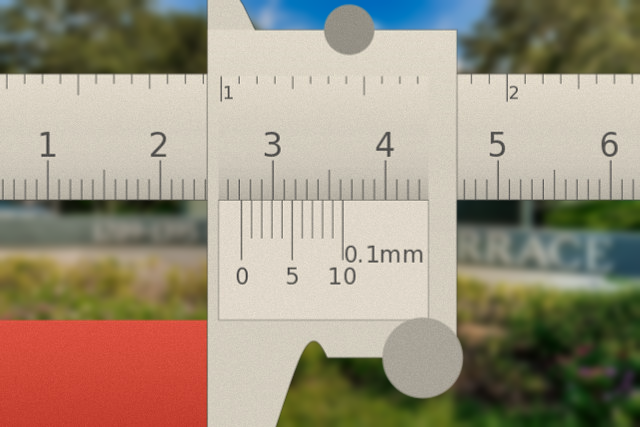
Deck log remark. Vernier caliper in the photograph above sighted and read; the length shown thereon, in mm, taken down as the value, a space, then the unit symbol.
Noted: 27.2 mm
